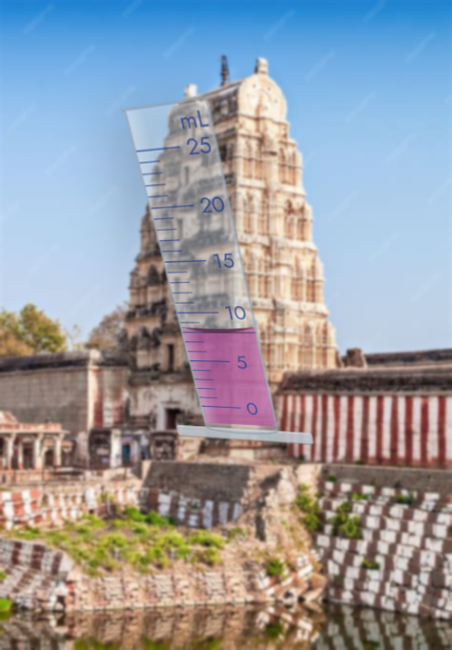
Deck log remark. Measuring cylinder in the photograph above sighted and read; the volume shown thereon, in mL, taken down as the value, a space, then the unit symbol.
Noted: 8 mL
